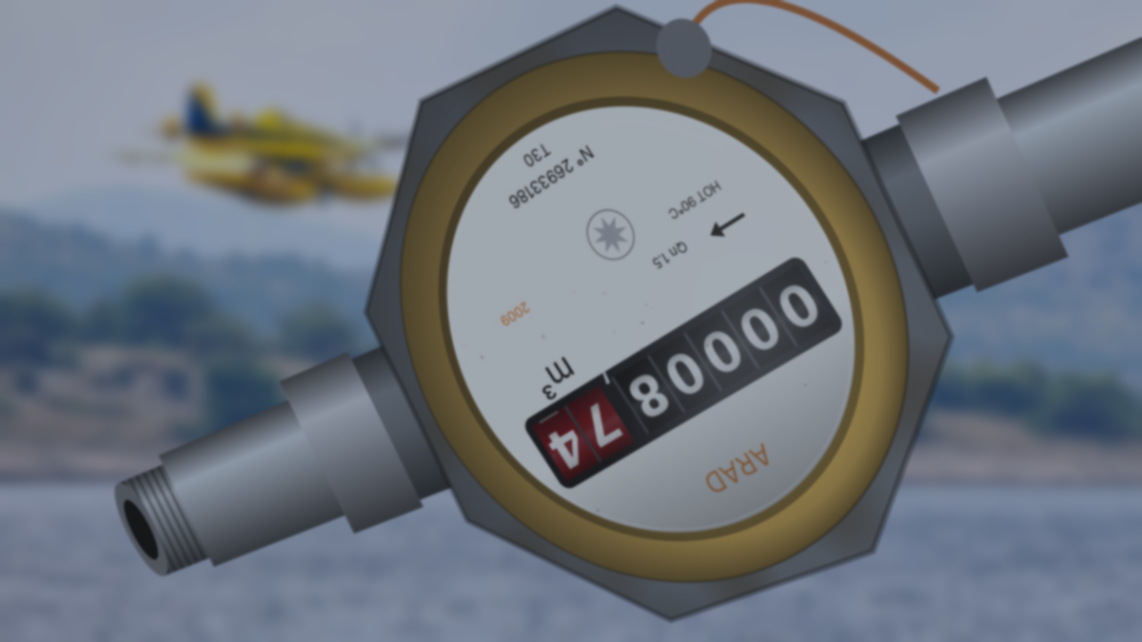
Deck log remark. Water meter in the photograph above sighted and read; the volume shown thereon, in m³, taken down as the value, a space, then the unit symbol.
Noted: 8.74 m³
